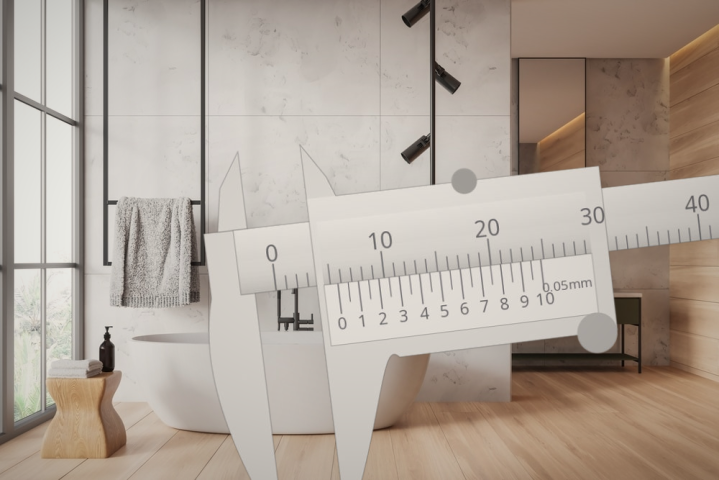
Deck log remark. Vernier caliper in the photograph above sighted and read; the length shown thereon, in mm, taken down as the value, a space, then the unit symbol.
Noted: 5.7 mm
